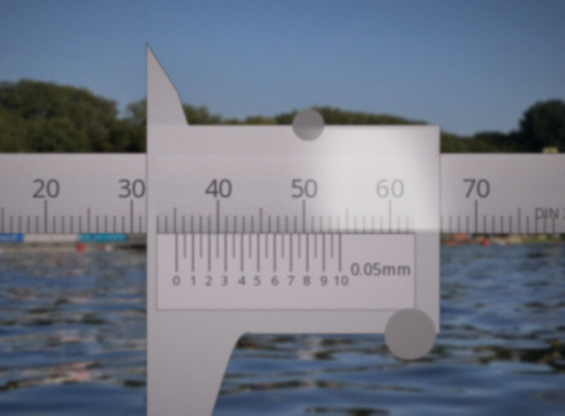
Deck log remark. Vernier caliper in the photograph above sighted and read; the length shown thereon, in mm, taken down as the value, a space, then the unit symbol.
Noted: 35.2 mm
